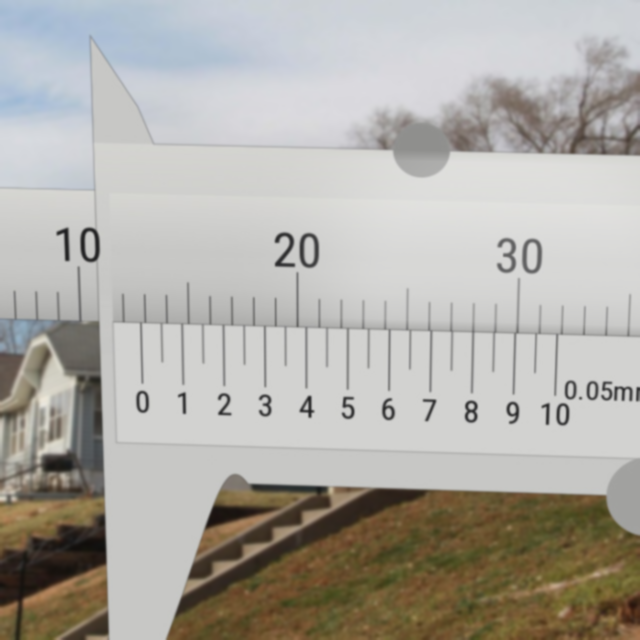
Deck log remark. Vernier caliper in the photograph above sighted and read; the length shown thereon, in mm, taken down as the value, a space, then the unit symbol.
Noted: 12.8 mm
